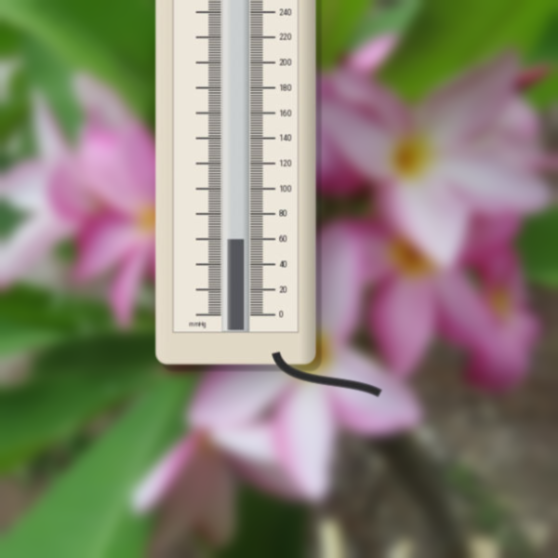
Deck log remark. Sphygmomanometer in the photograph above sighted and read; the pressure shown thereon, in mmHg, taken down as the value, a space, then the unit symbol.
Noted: 60 mmHg
